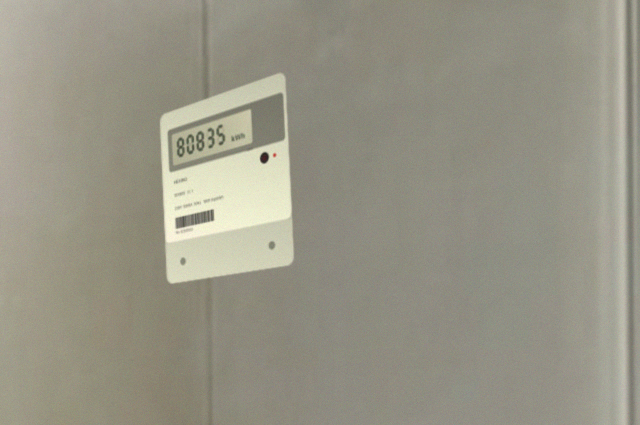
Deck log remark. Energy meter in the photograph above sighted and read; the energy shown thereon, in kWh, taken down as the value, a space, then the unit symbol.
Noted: 80835 kWh
